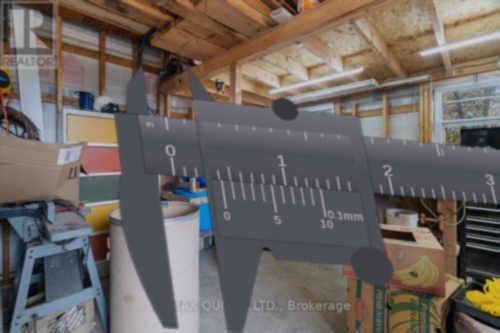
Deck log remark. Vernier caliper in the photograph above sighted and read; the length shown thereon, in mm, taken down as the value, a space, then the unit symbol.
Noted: 4.2 mm
